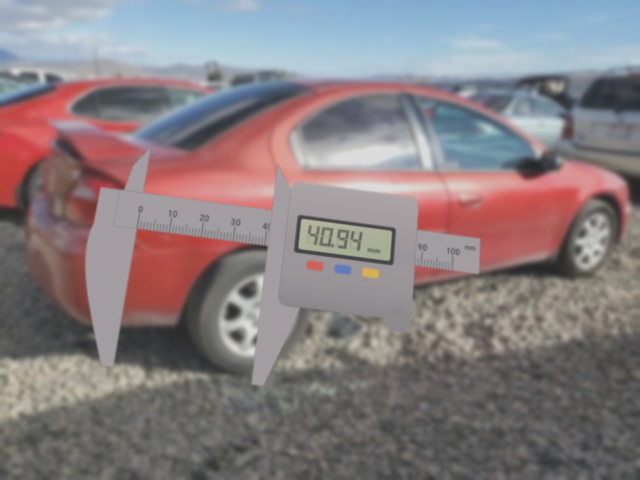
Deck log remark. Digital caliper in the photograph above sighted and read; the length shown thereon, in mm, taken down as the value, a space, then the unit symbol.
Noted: 40.94 mm
